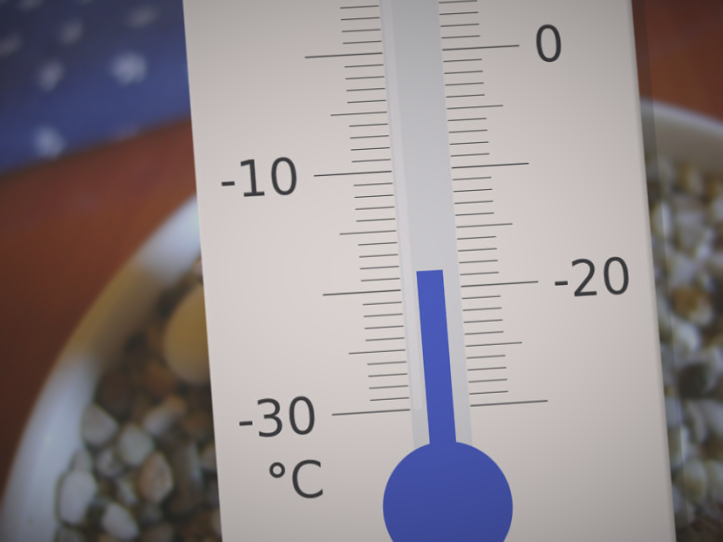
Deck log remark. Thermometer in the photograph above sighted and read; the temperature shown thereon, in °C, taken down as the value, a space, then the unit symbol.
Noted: -18.5 °C
